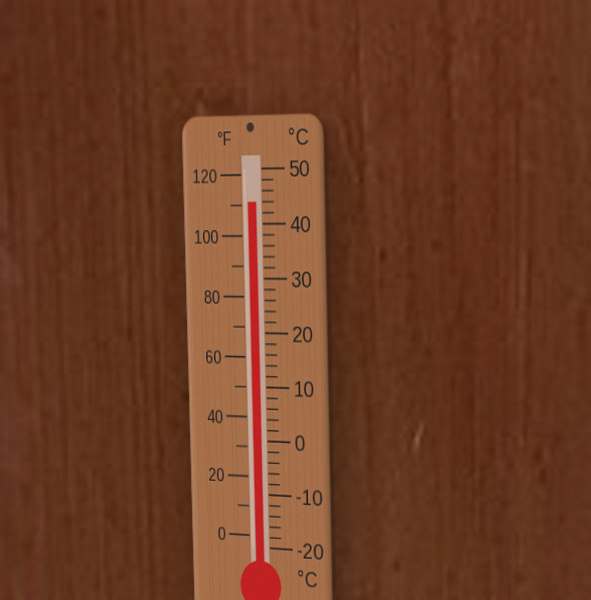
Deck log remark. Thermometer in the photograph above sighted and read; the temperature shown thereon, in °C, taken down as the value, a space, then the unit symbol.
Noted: 44 °C
